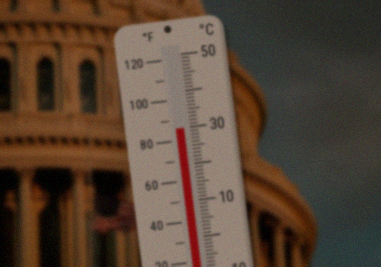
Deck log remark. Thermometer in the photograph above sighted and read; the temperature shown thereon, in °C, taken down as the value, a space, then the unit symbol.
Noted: 30 °C
